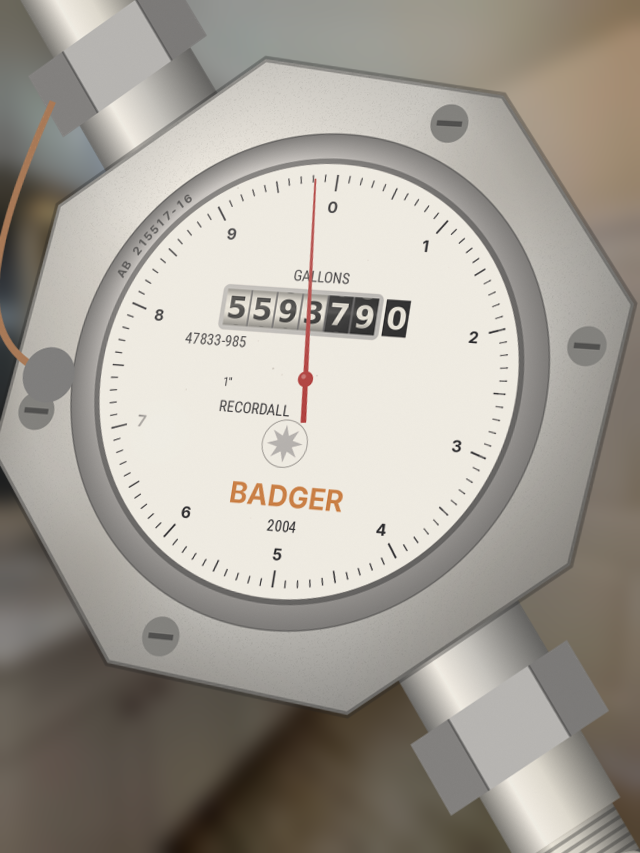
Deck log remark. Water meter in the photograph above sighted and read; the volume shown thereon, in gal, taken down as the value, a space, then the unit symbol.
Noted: 5593789.8 gal
